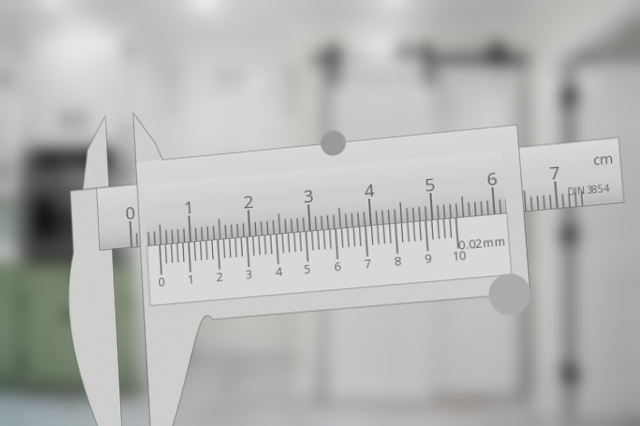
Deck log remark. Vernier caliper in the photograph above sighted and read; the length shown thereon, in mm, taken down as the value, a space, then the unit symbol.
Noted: 4.8 mm
